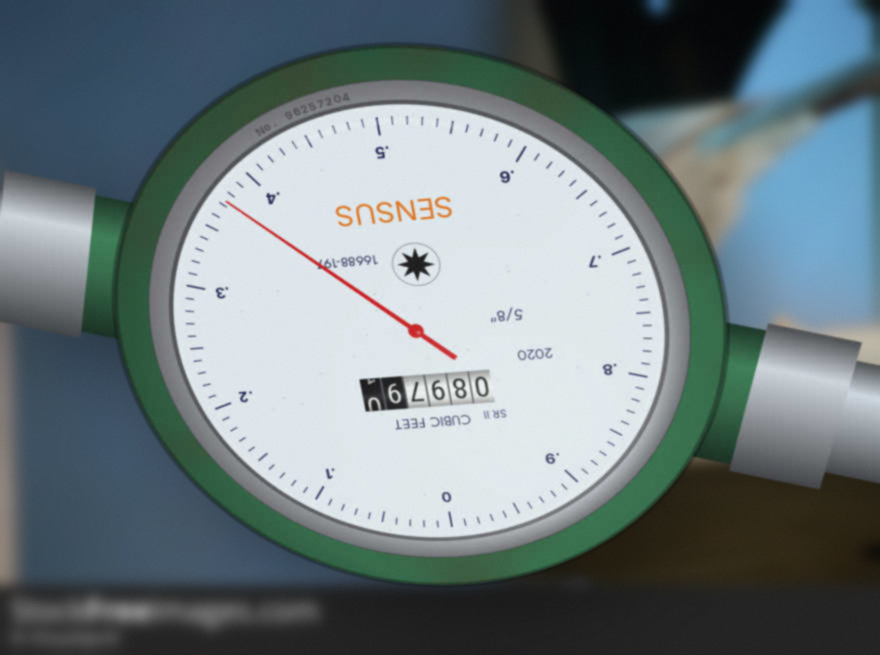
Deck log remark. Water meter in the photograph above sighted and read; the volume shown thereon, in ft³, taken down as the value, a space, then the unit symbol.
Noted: 89790.37 ft³
